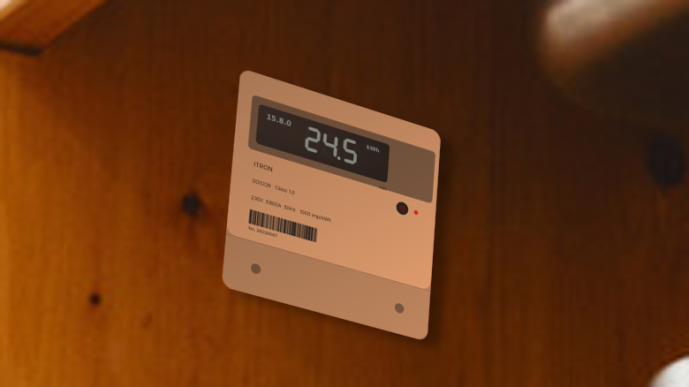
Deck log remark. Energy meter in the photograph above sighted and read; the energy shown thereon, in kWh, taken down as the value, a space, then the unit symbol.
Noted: 24.5 kWh
